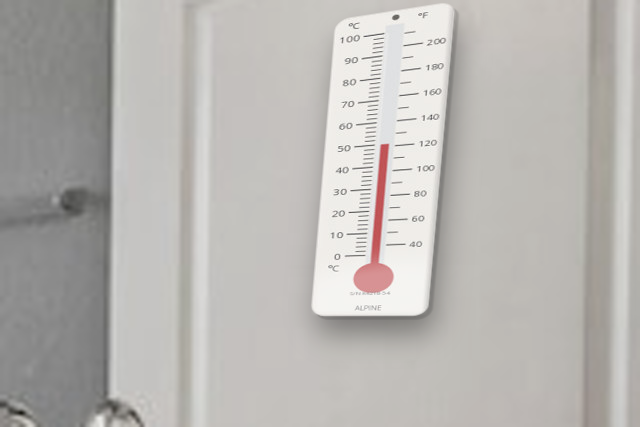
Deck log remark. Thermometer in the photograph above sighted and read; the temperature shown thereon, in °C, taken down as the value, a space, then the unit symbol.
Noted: 50 °C
